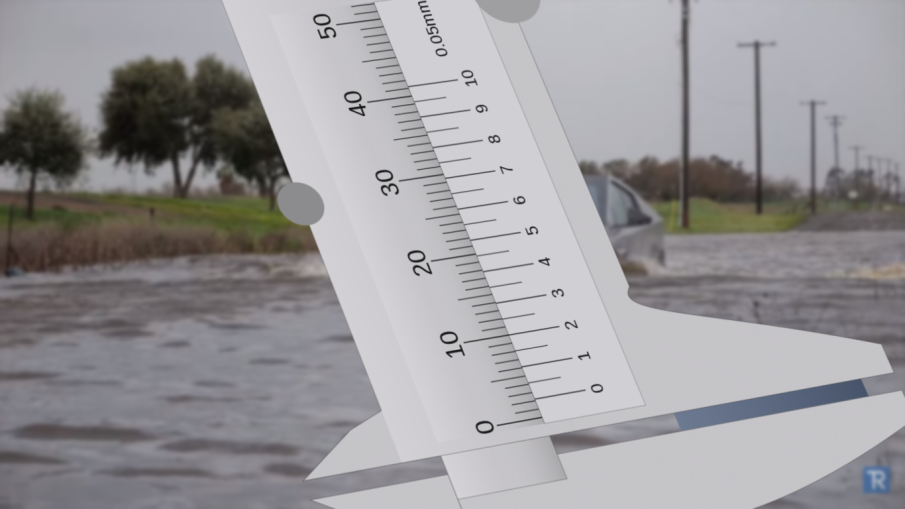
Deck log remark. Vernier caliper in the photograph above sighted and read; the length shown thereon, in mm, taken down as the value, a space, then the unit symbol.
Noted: 2.2 mm
